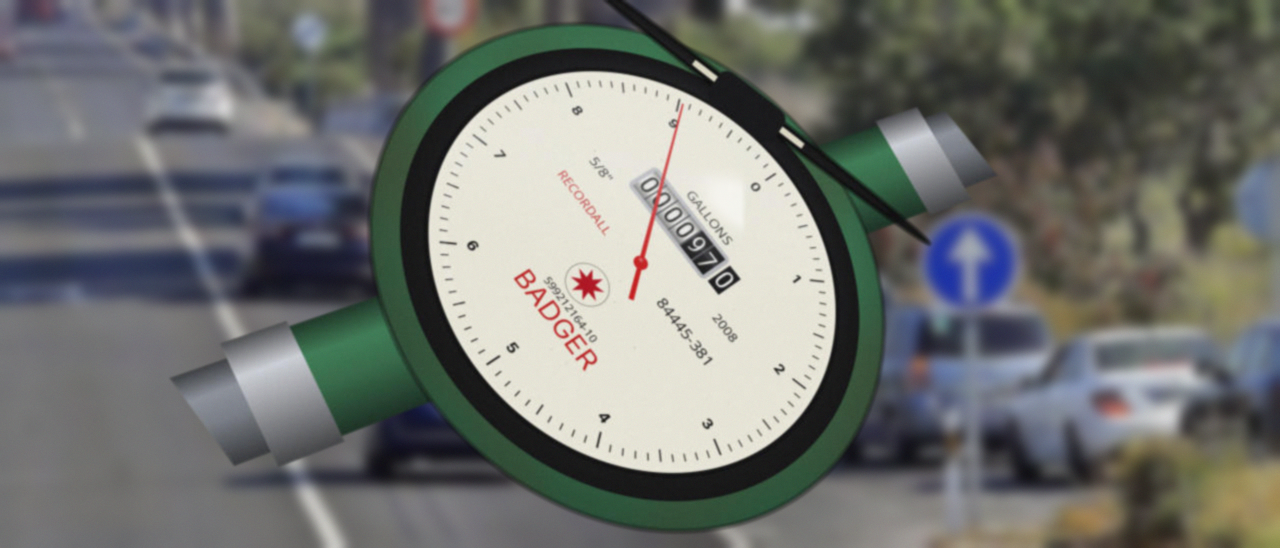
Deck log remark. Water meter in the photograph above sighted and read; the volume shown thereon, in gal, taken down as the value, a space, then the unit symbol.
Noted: 969.0 gal
